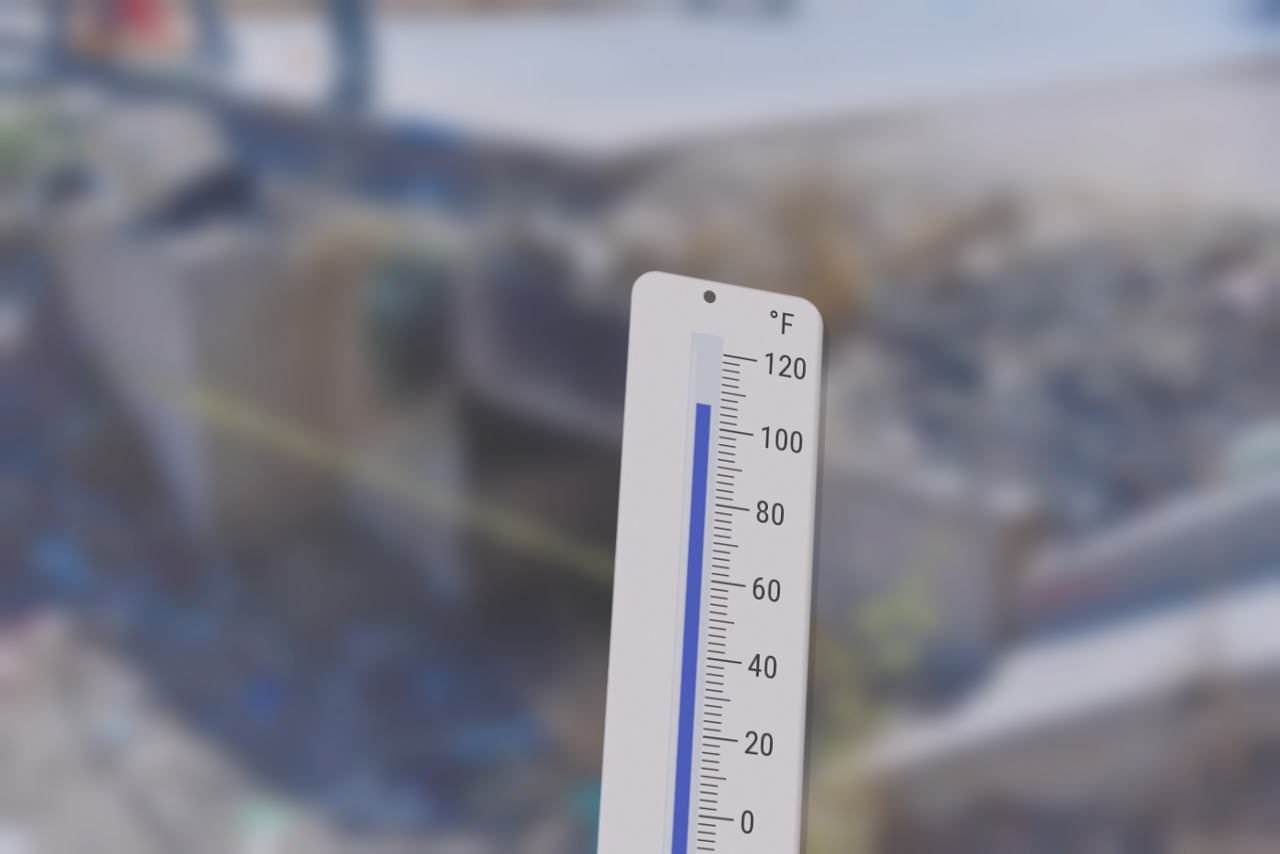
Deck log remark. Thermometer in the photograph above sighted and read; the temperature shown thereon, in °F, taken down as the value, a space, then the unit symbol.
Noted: 106 °F
